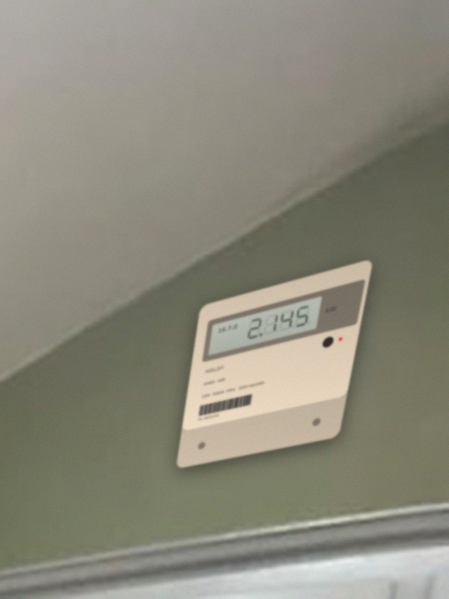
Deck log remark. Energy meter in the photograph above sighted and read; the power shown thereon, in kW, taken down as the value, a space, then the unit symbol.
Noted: 2.145 kW
